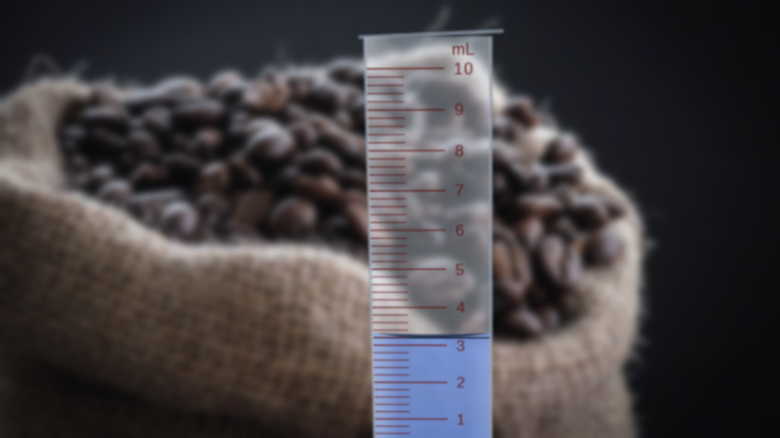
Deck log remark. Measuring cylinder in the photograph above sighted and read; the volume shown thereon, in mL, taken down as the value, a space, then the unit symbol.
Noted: 3.2 mL
